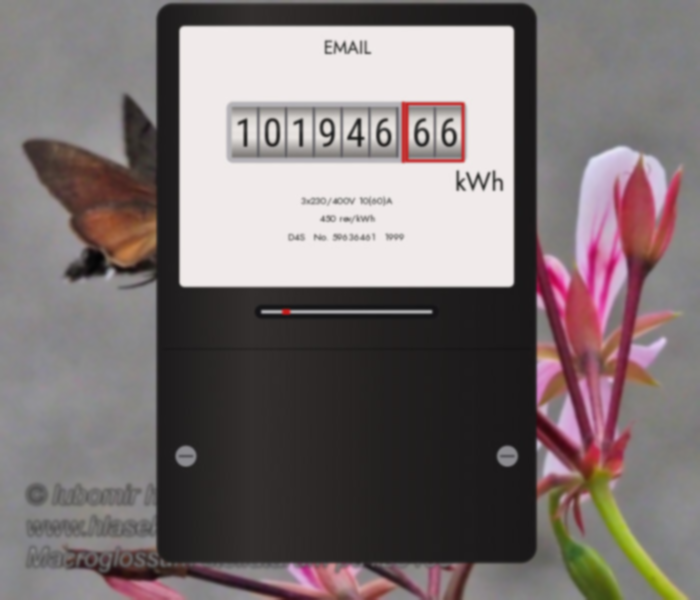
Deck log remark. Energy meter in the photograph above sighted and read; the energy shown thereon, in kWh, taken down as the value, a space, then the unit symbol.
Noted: 101946.66 kWh
